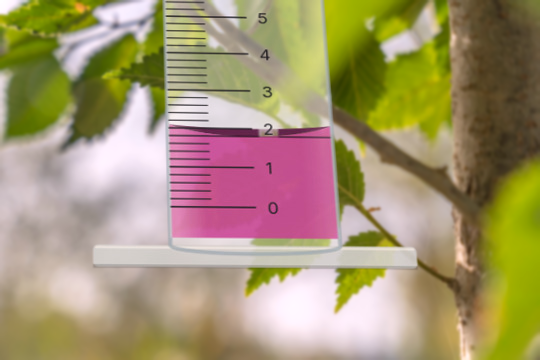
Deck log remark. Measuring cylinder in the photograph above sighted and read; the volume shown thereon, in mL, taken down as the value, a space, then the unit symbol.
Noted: 1.8 mL
